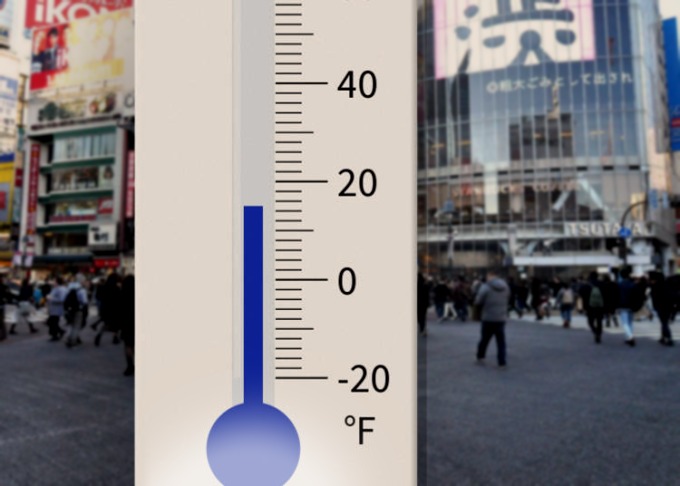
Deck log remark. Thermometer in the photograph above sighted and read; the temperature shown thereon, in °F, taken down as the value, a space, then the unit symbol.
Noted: 15 °F
